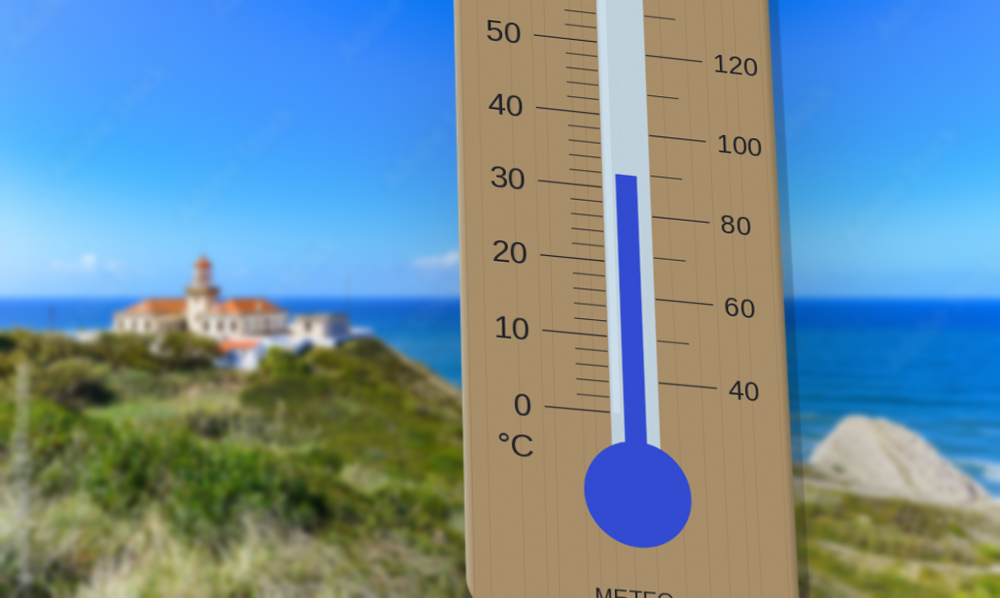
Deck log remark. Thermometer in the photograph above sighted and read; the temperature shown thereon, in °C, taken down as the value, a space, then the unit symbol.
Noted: 32 °C
